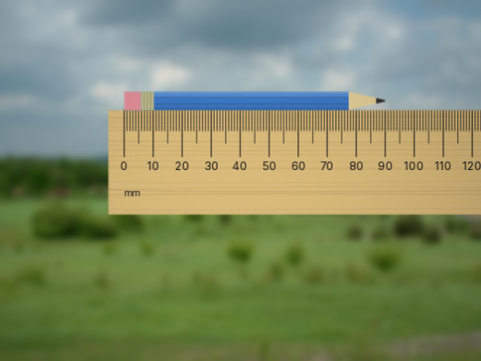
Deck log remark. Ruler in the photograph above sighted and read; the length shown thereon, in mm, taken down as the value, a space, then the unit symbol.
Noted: 90 mm
